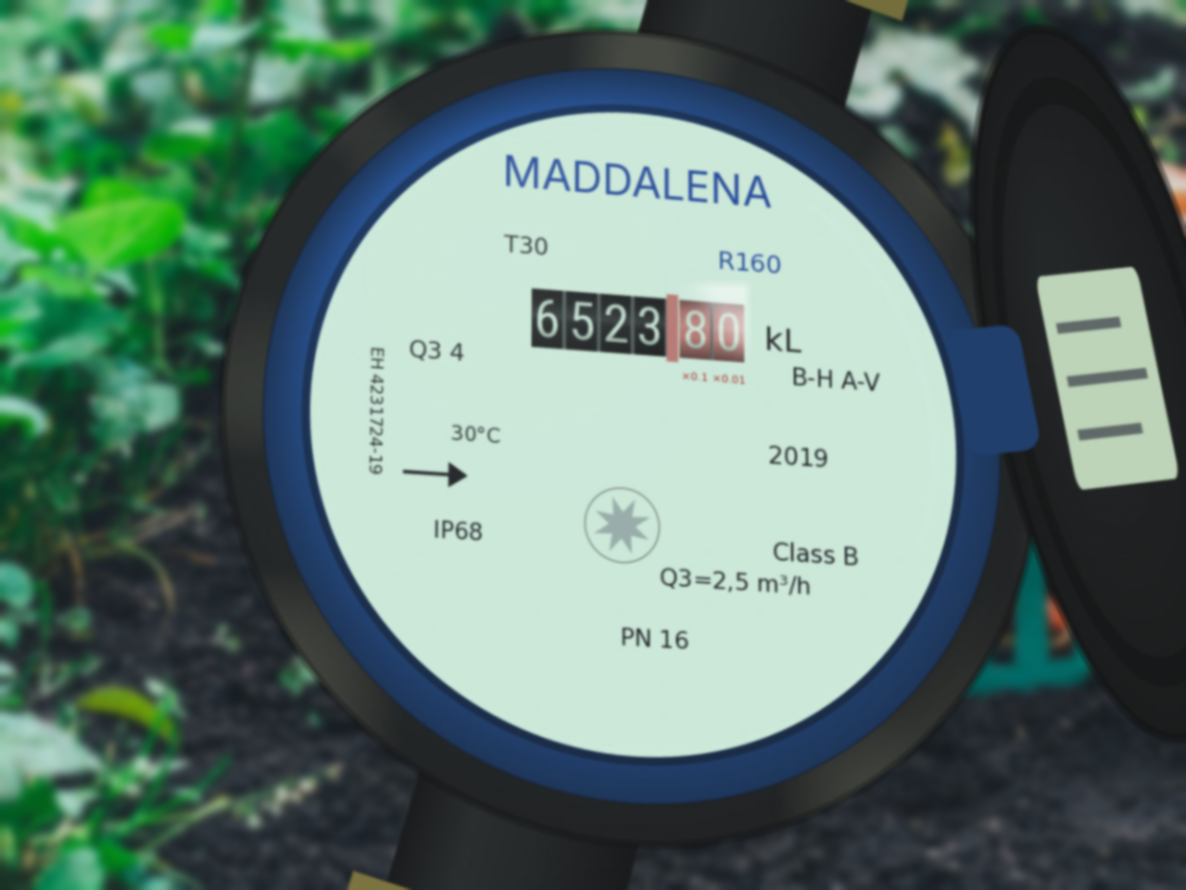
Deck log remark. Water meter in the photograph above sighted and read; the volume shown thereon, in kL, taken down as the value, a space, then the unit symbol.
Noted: 6523.80 kL
